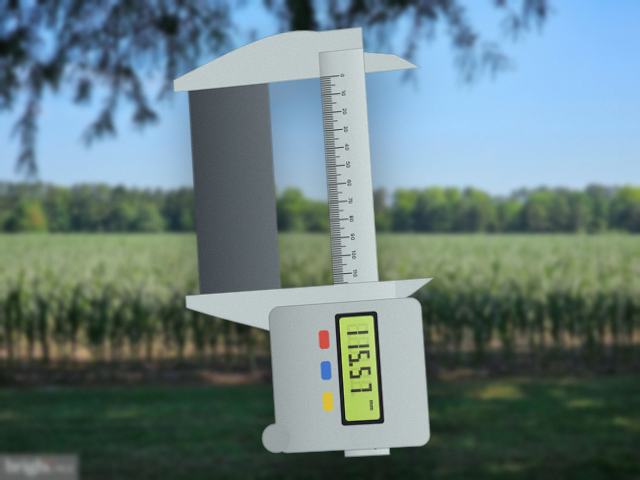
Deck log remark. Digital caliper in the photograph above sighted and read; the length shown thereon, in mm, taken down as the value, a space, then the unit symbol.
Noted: 115.57 mm
